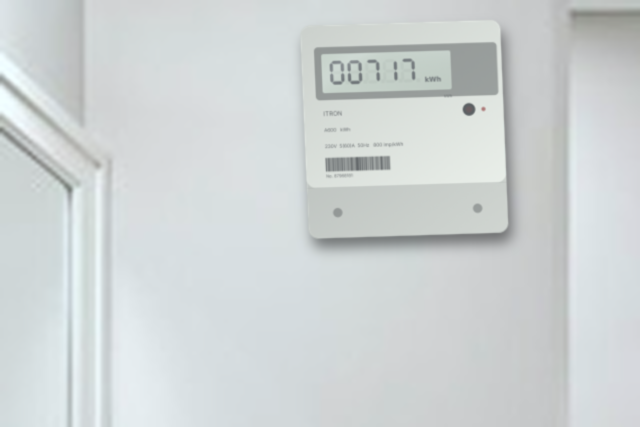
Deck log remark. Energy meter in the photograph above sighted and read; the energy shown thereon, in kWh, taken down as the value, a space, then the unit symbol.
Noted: 717 kWh
